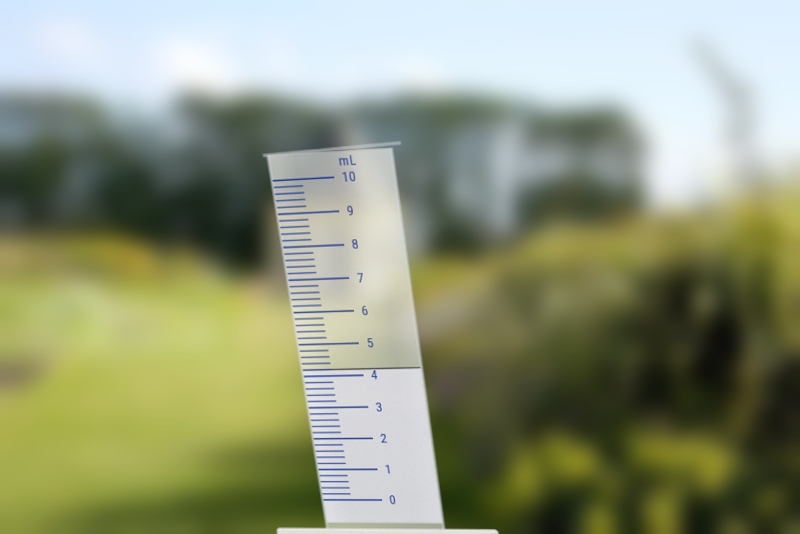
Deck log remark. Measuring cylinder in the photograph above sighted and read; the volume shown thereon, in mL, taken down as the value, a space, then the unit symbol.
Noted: 4.2 mL
